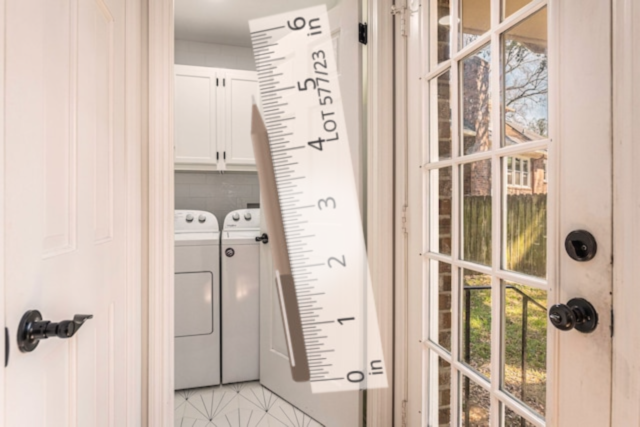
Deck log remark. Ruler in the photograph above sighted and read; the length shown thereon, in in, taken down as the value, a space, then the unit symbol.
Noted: 5 in
